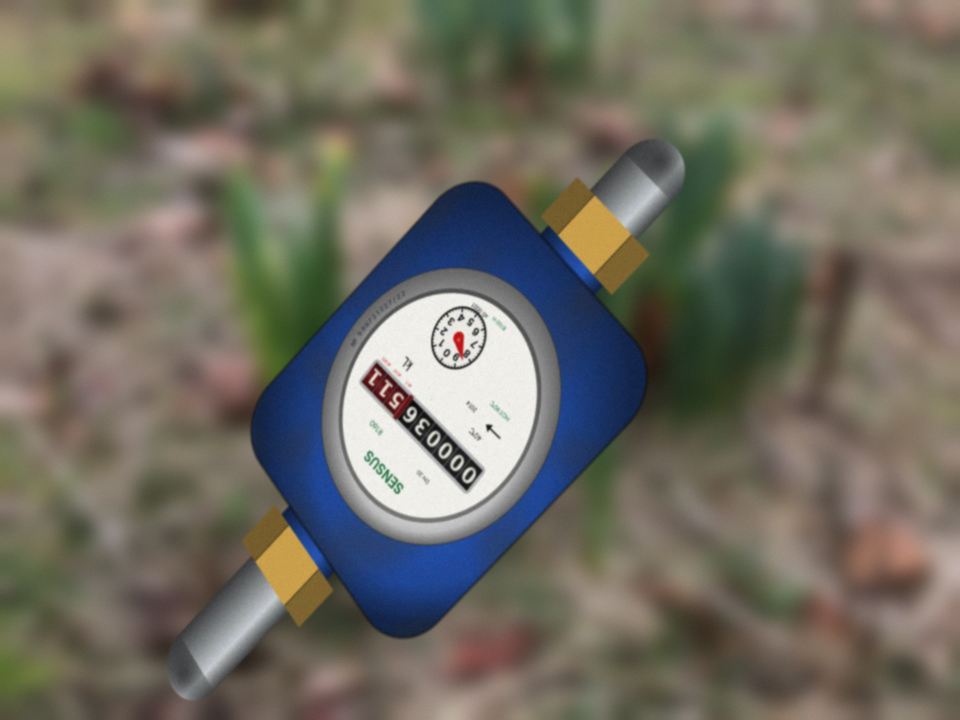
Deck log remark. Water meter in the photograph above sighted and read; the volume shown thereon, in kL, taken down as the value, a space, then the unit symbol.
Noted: 36.5118 kL
